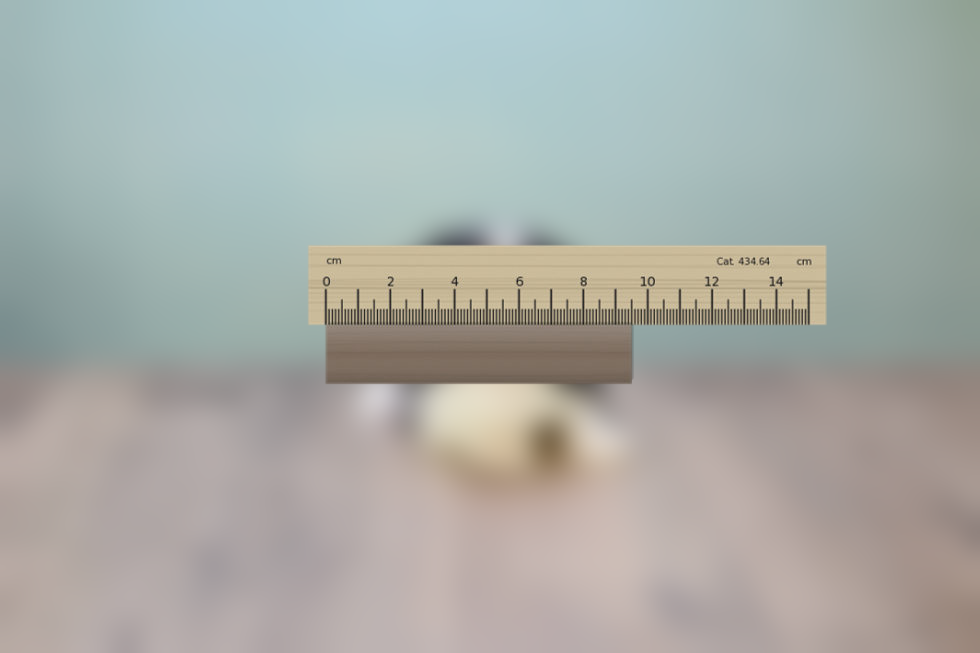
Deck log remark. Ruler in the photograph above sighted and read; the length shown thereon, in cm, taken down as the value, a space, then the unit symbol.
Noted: 9.5 cm
